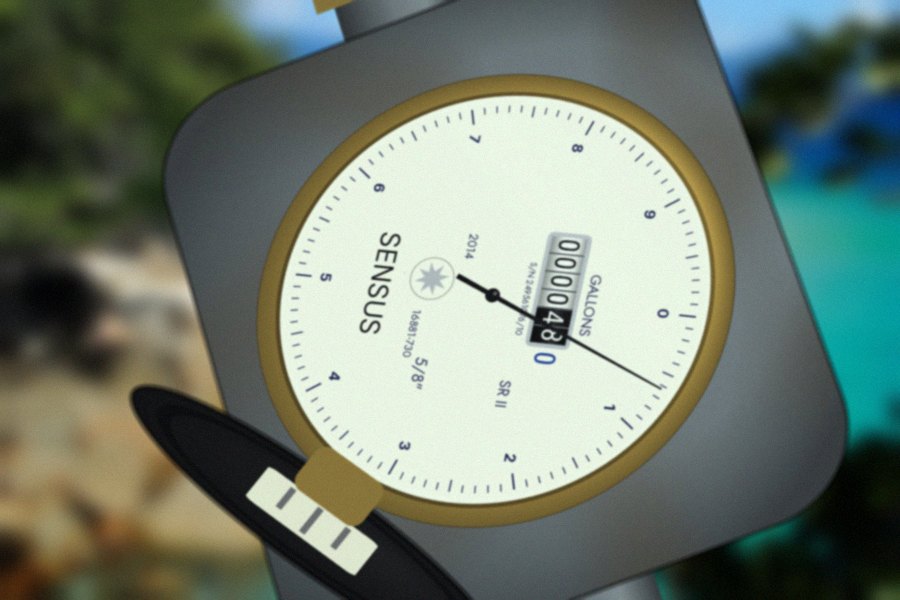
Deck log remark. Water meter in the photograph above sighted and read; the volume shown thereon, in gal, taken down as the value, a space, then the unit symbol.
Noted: 480.6 gal
